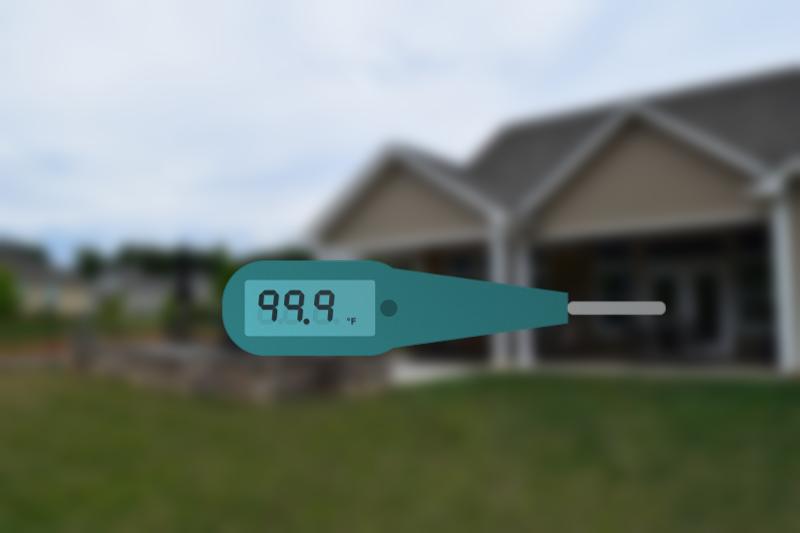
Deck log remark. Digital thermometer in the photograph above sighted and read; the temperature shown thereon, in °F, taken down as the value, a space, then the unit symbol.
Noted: 99.9 °F
